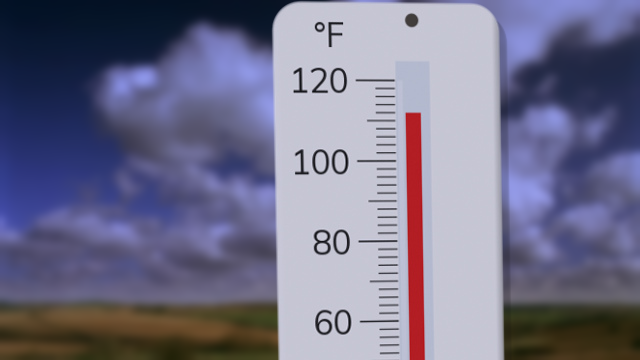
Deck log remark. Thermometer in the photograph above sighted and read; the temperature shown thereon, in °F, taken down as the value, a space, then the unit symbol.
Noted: 112 °F
